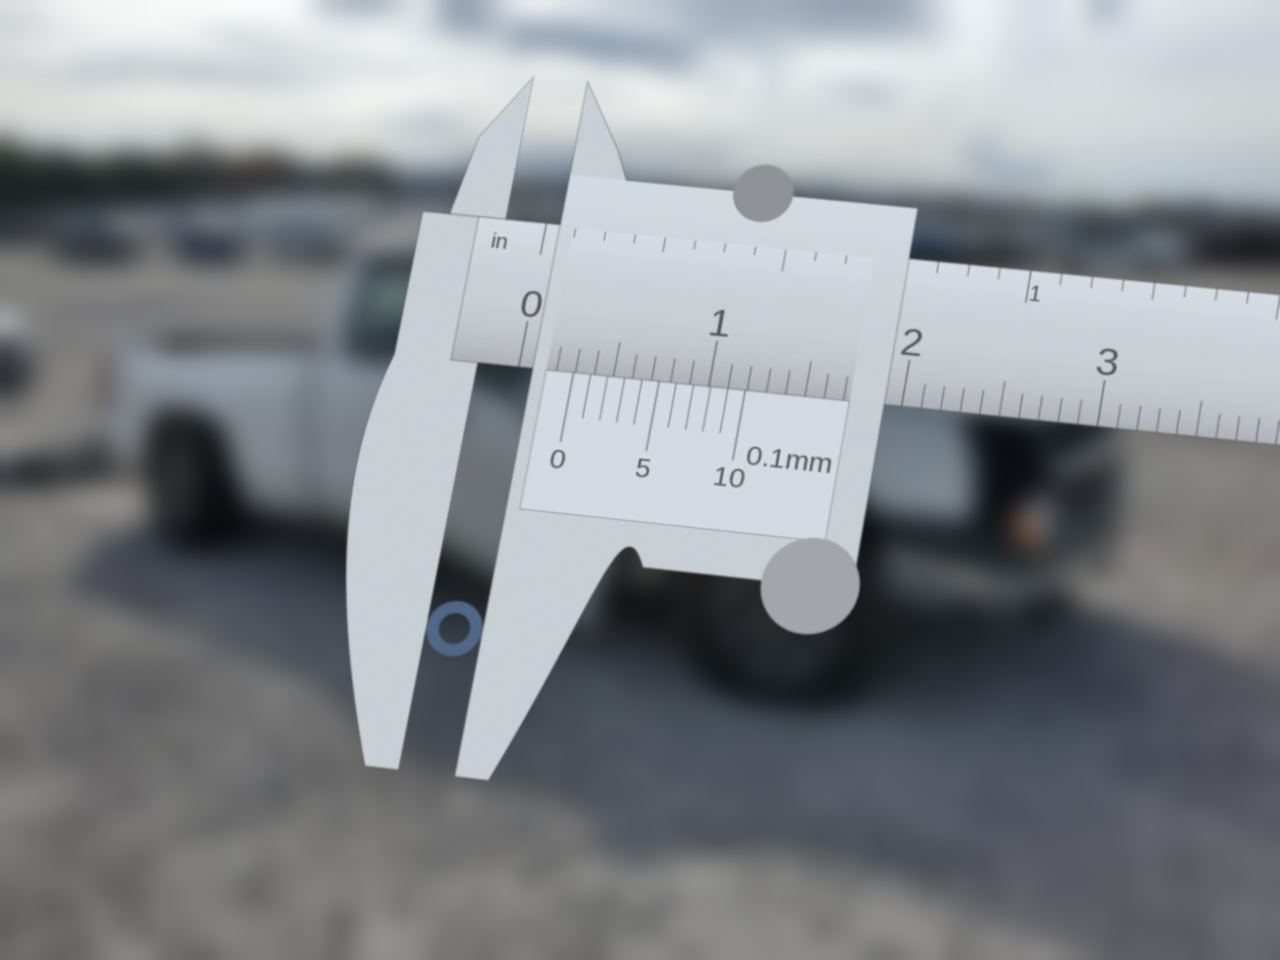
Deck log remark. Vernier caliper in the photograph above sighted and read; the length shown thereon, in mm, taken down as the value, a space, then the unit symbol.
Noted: 2.9 mm
